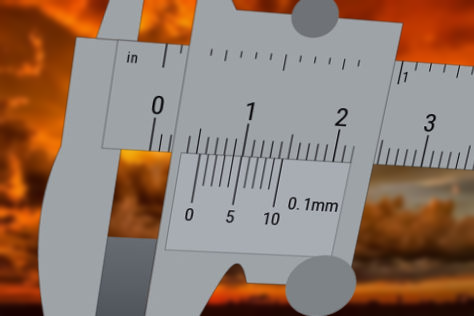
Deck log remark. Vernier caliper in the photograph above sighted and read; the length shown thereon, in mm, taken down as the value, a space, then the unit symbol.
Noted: 5.4 mm
